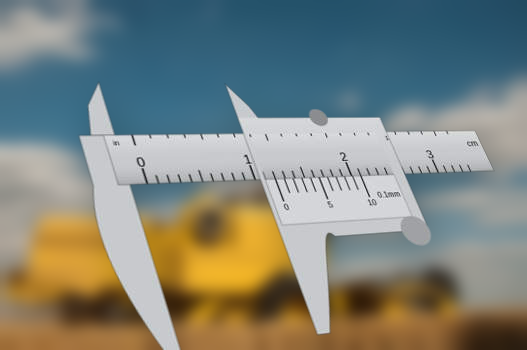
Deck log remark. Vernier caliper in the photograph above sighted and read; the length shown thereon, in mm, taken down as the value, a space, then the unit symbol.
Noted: 12.0 mm
